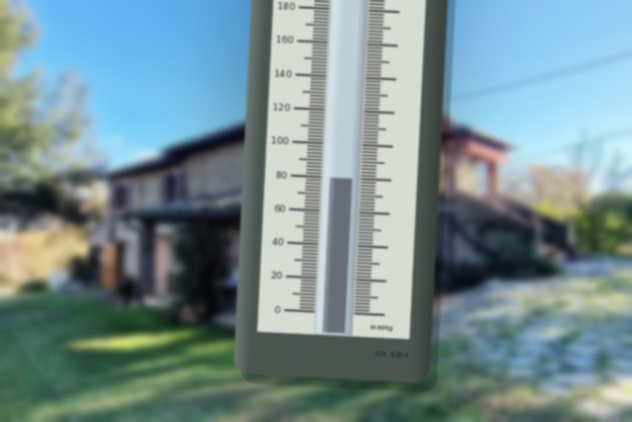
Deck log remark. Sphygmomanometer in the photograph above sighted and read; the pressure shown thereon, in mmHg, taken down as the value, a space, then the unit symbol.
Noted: 80 mmHg
